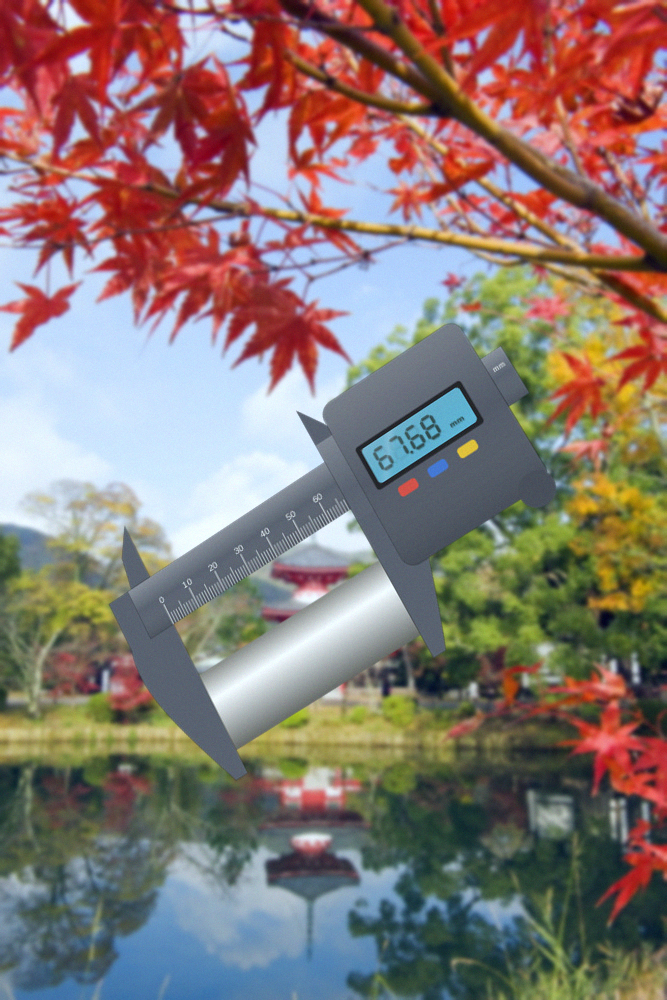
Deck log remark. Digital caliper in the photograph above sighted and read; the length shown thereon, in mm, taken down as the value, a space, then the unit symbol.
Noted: 67.68 mm
